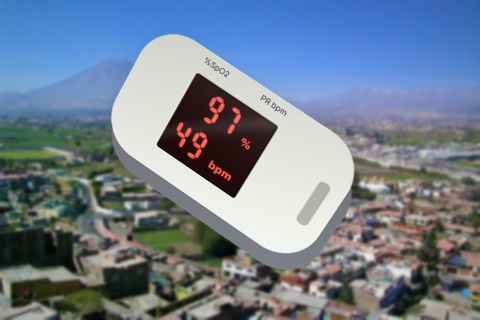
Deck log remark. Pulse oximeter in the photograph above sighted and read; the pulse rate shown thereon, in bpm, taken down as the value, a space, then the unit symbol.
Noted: 49 bpm
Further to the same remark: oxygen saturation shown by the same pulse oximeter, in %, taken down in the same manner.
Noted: 97 %
